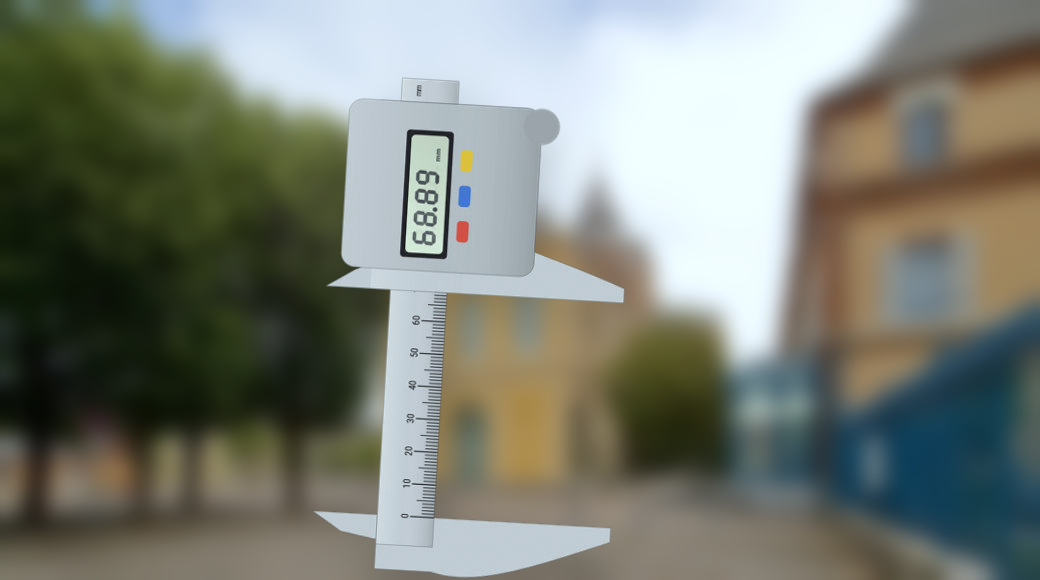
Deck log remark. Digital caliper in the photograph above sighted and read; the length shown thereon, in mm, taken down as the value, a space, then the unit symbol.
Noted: 68.89 mm
